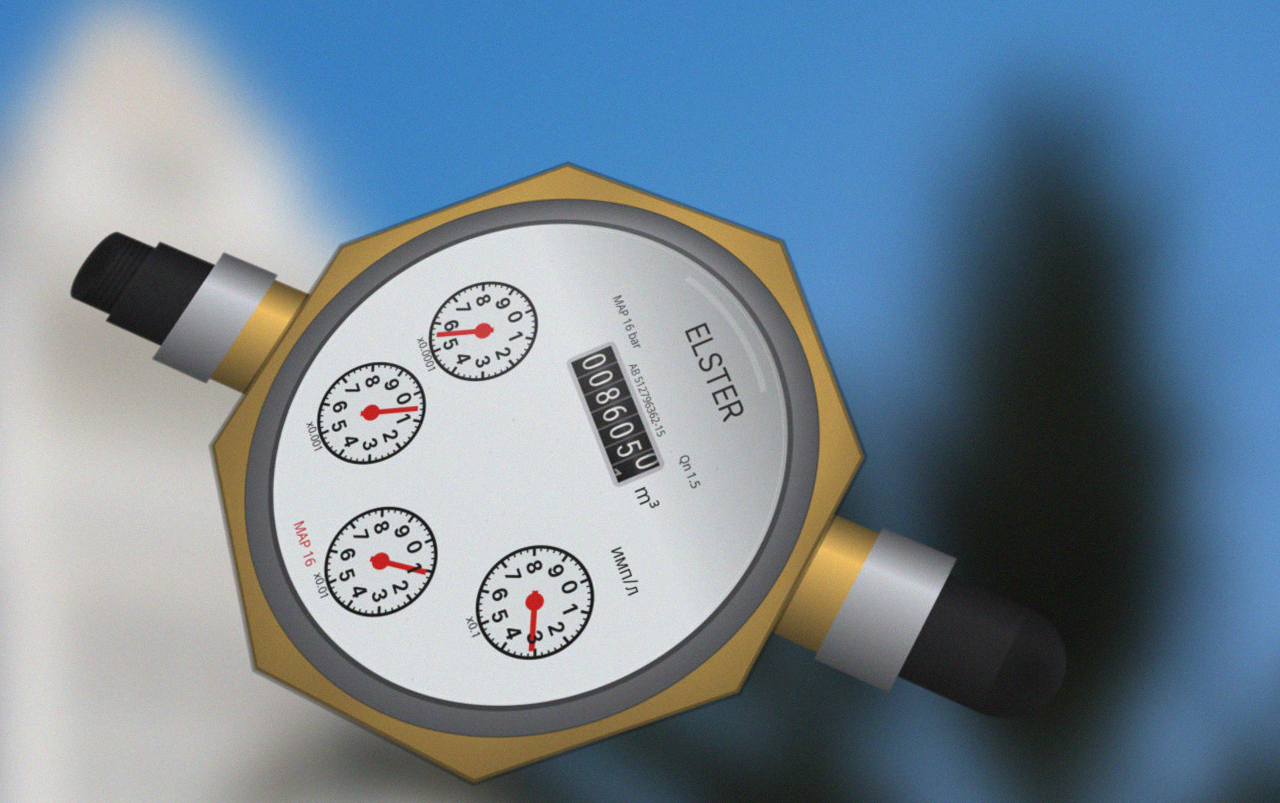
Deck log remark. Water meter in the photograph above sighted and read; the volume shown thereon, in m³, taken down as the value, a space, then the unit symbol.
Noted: 86050.3105 m³
